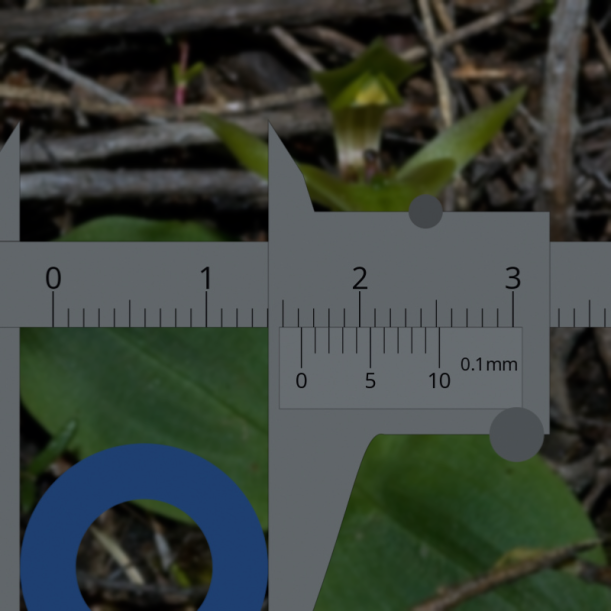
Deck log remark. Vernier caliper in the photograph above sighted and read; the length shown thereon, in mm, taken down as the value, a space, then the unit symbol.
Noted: 16.2 mm
